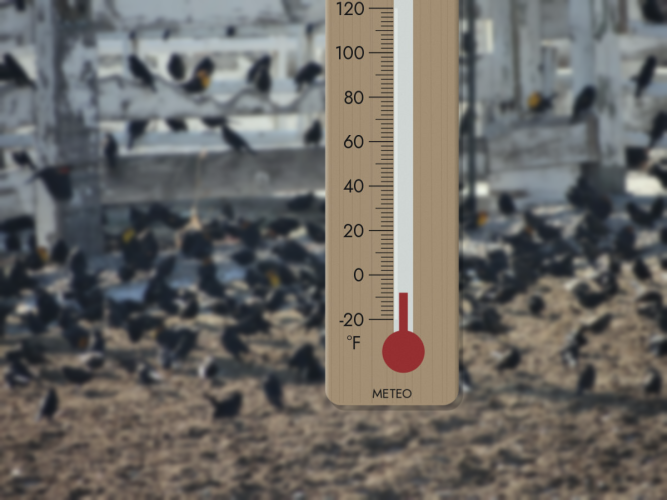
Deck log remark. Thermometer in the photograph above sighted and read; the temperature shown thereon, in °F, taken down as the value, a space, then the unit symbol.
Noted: -8 °F
